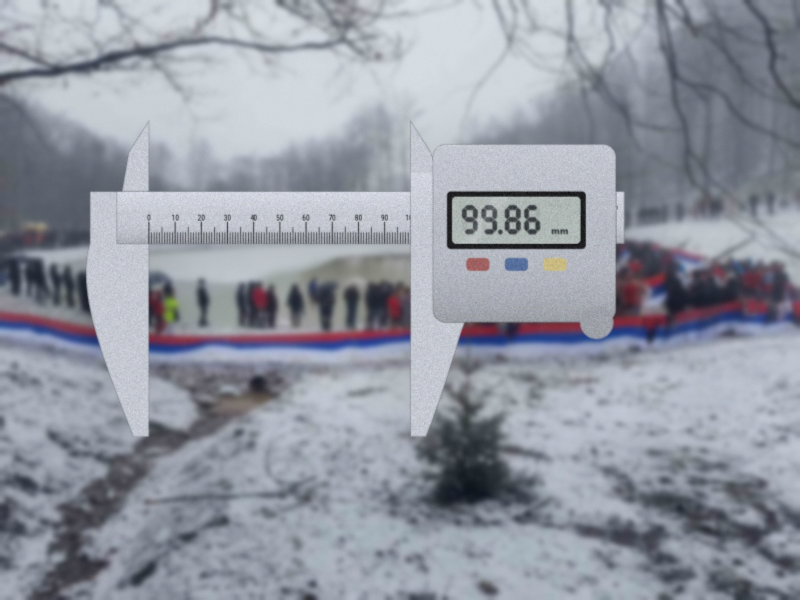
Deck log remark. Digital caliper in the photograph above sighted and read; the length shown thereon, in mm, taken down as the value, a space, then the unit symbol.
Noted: 99.86 mm
